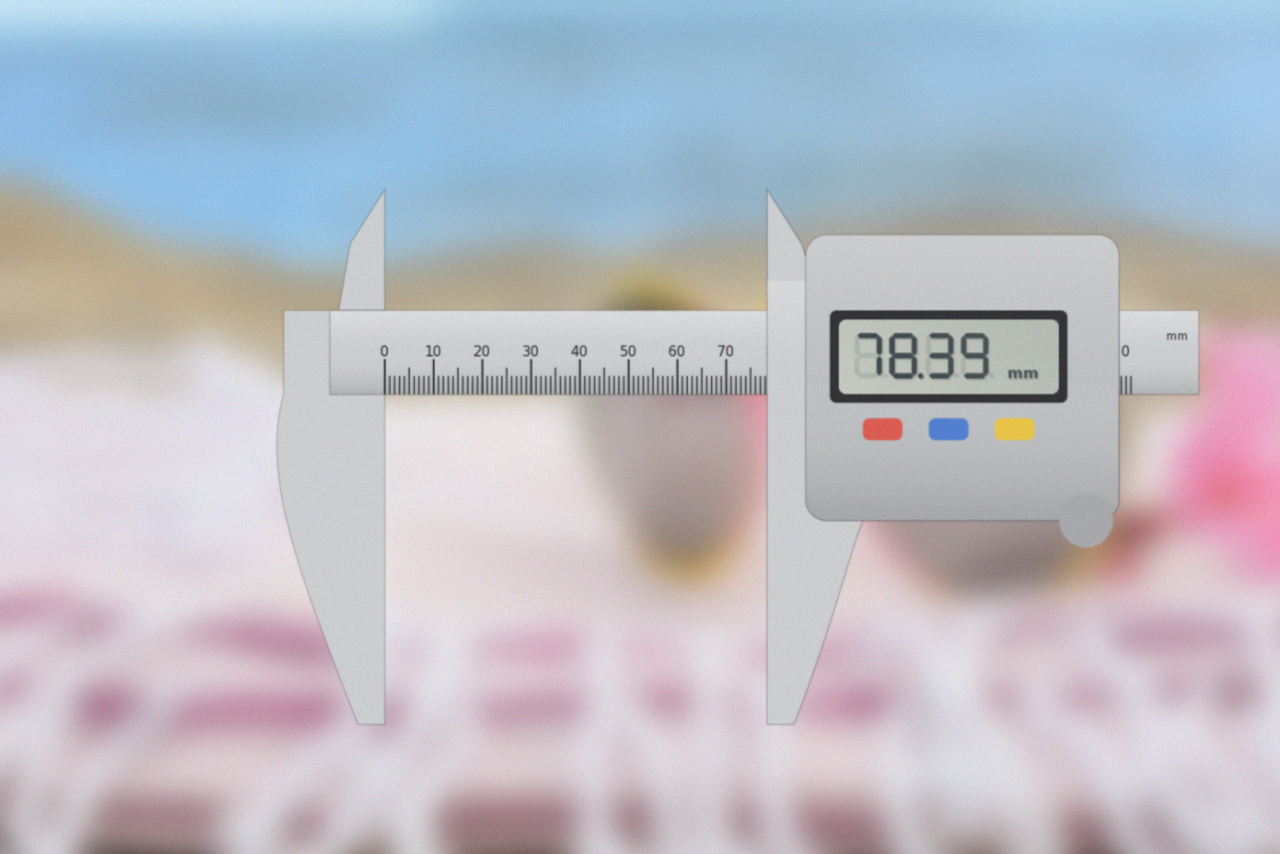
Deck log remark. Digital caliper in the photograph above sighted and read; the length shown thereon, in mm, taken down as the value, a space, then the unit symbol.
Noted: 78.39 mm
